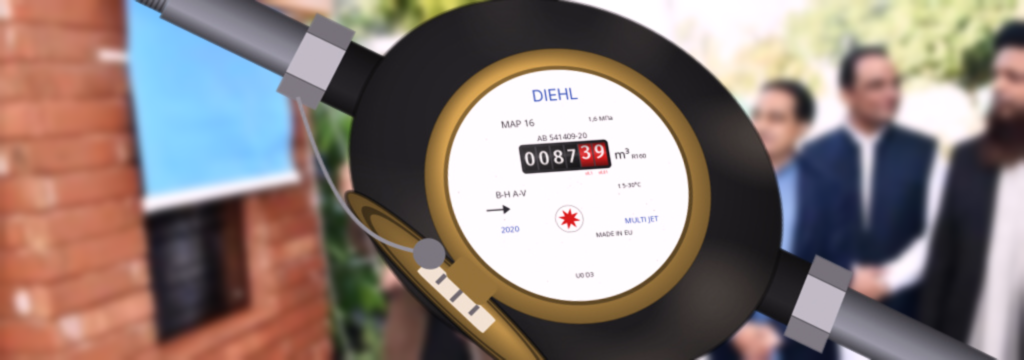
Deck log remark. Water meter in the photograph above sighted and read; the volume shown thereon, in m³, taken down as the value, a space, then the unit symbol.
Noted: 87.39 m³
